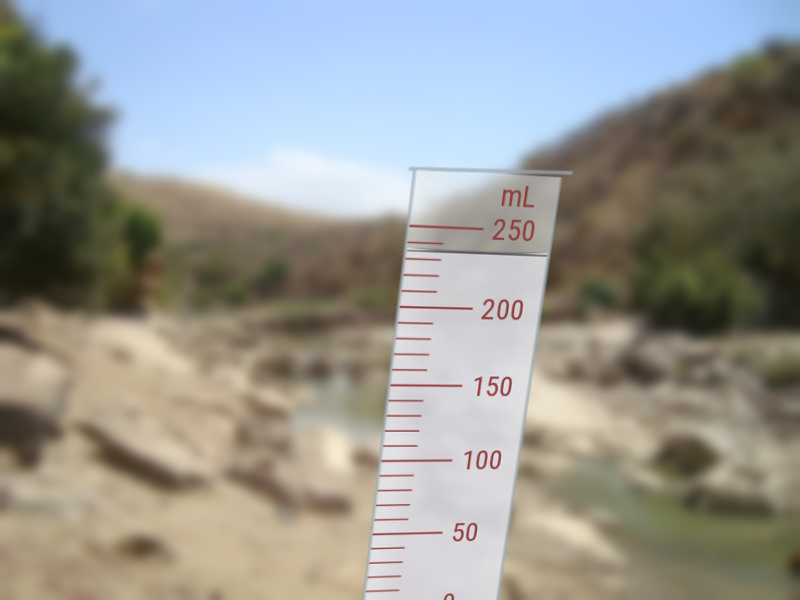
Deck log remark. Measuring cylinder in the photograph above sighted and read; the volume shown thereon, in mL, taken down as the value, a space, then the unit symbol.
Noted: 235 mL
